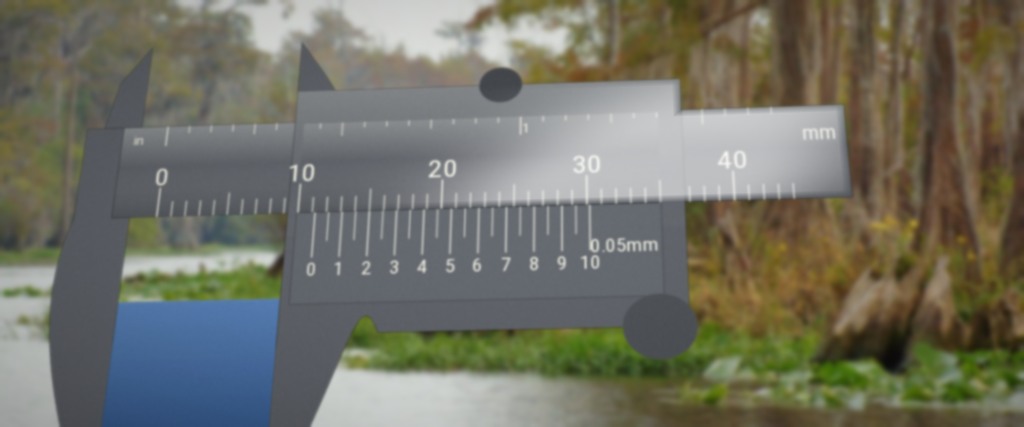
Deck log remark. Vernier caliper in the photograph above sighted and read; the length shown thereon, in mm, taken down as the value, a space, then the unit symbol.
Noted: 11.2 mm
